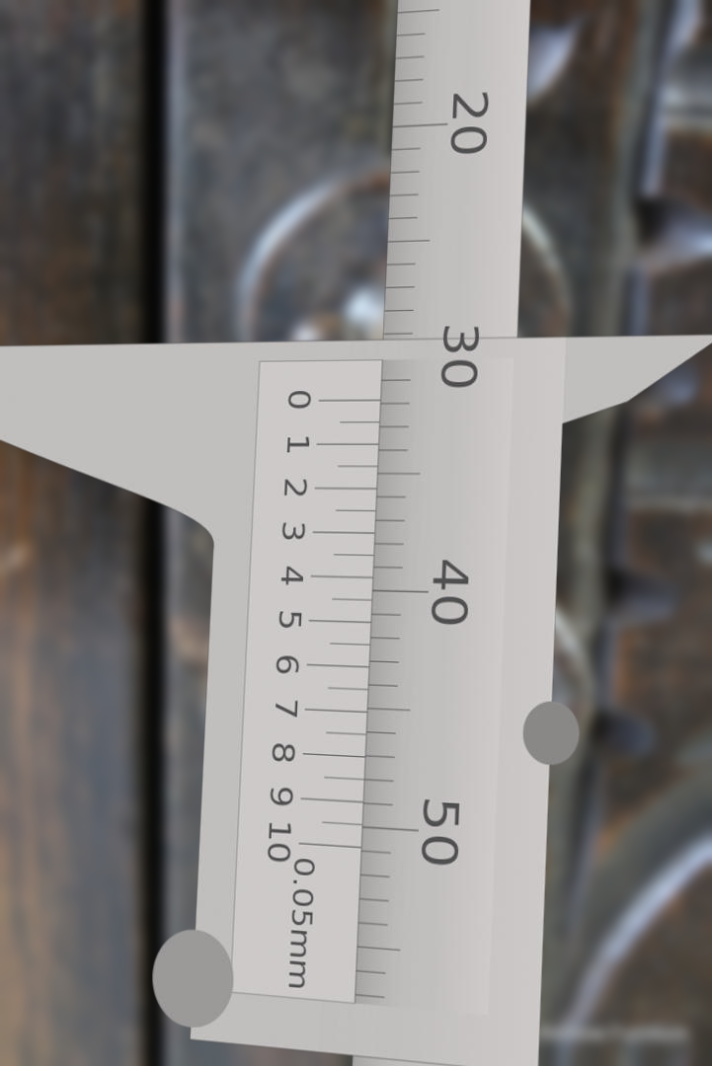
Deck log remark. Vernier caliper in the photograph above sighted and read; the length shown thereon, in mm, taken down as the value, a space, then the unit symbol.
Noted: 31.85 mm
